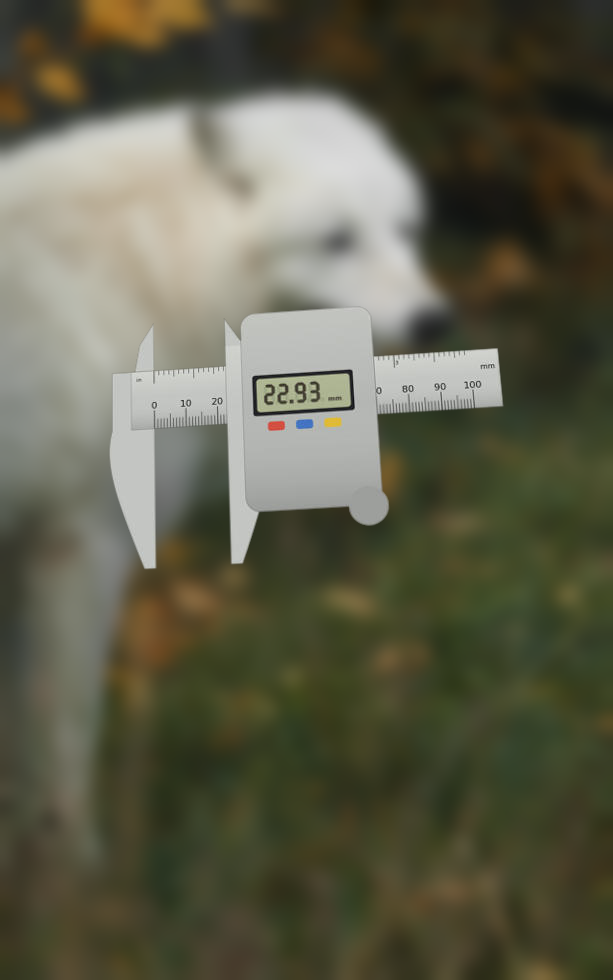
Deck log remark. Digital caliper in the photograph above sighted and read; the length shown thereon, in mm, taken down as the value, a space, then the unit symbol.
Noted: 22.93 mm
